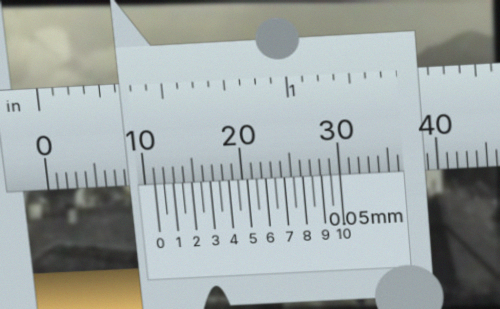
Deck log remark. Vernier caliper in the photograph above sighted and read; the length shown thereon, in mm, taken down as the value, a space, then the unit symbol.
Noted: 11.0 mm
